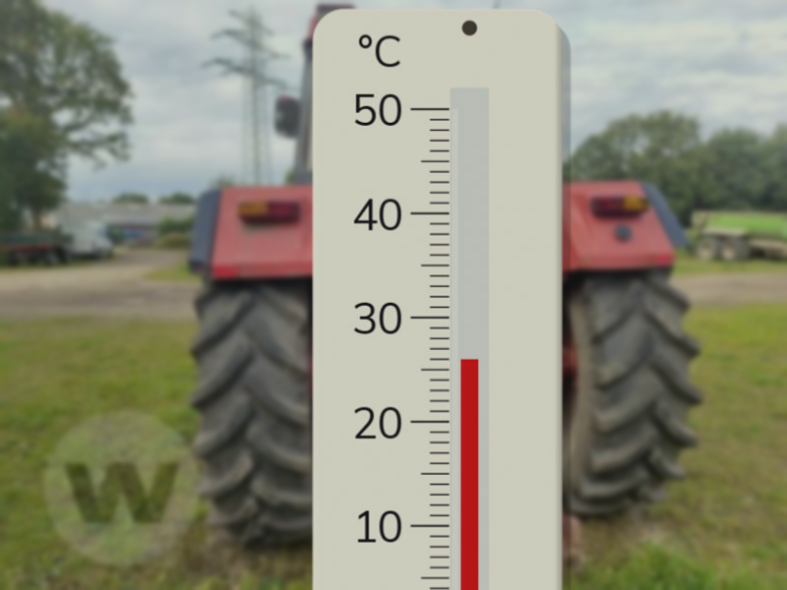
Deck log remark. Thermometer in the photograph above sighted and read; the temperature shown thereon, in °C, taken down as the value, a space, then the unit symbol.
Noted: 26 °C
